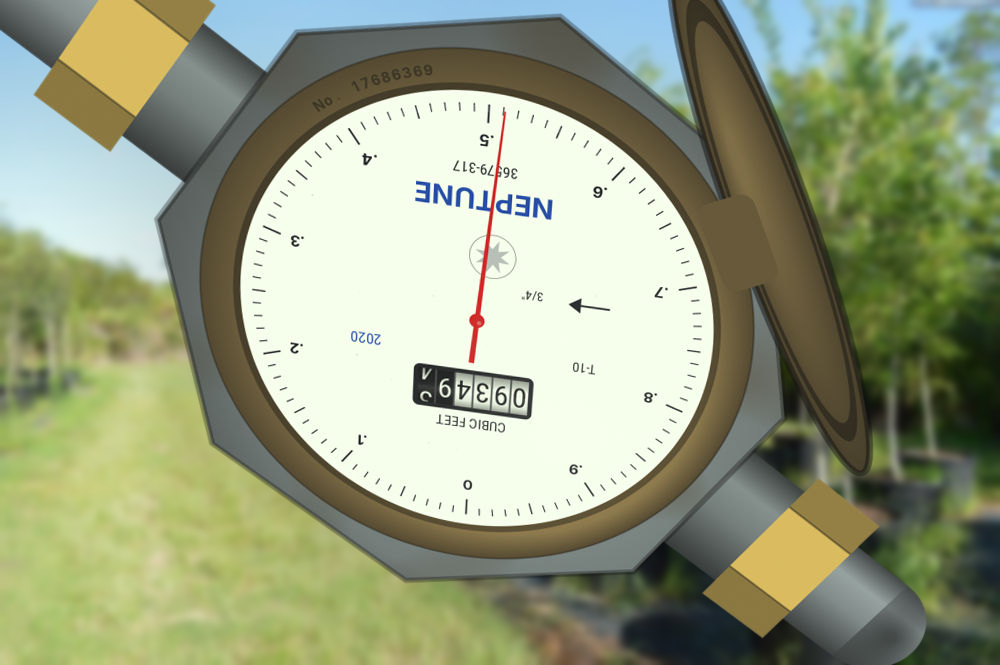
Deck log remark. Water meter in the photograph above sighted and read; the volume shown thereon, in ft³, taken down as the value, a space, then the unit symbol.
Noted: 93493.51 ft³
